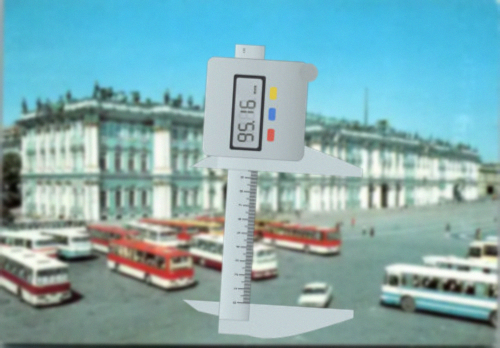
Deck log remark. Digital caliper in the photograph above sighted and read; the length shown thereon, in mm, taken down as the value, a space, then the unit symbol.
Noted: 95.16 mm
